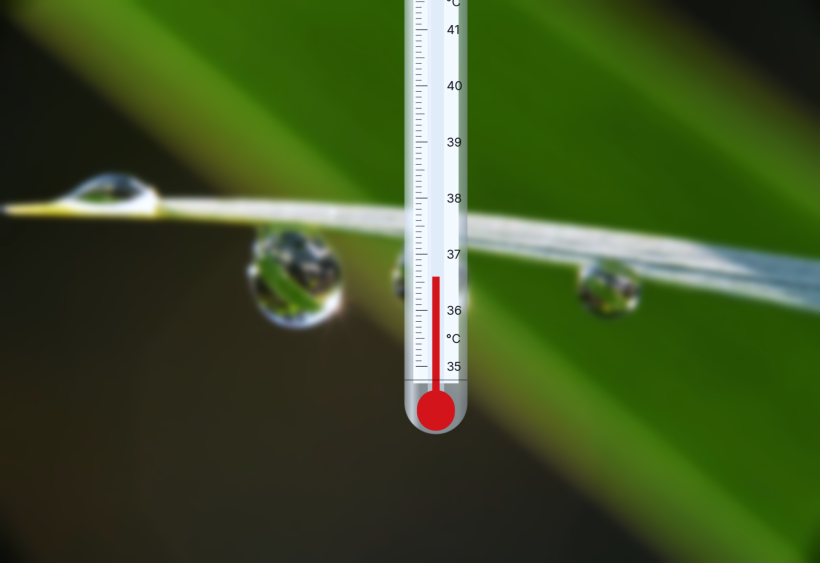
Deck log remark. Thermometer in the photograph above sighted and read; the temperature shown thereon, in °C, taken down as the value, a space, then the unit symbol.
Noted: 36.6 °C
